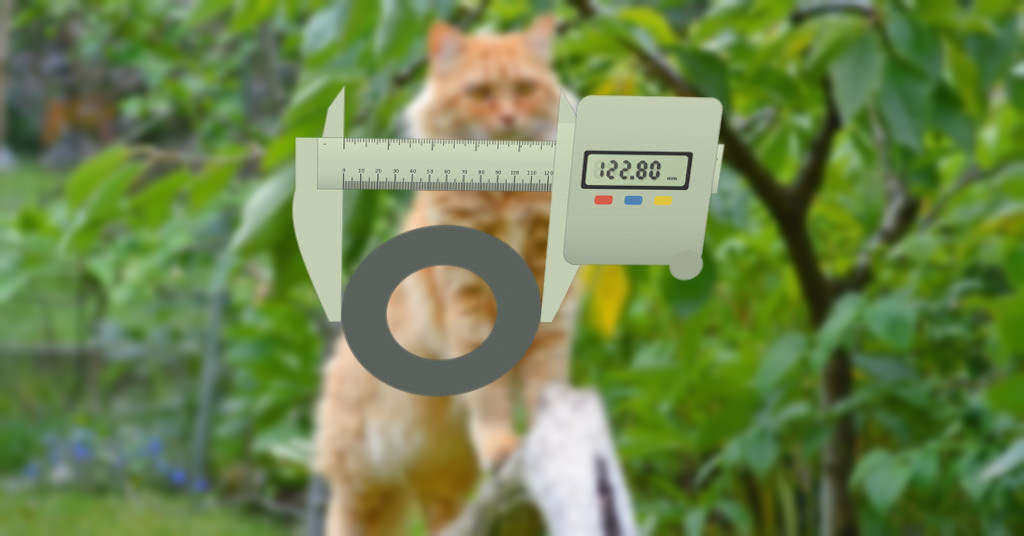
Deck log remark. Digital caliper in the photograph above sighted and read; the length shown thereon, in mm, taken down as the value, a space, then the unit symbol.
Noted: 122.80 mm
